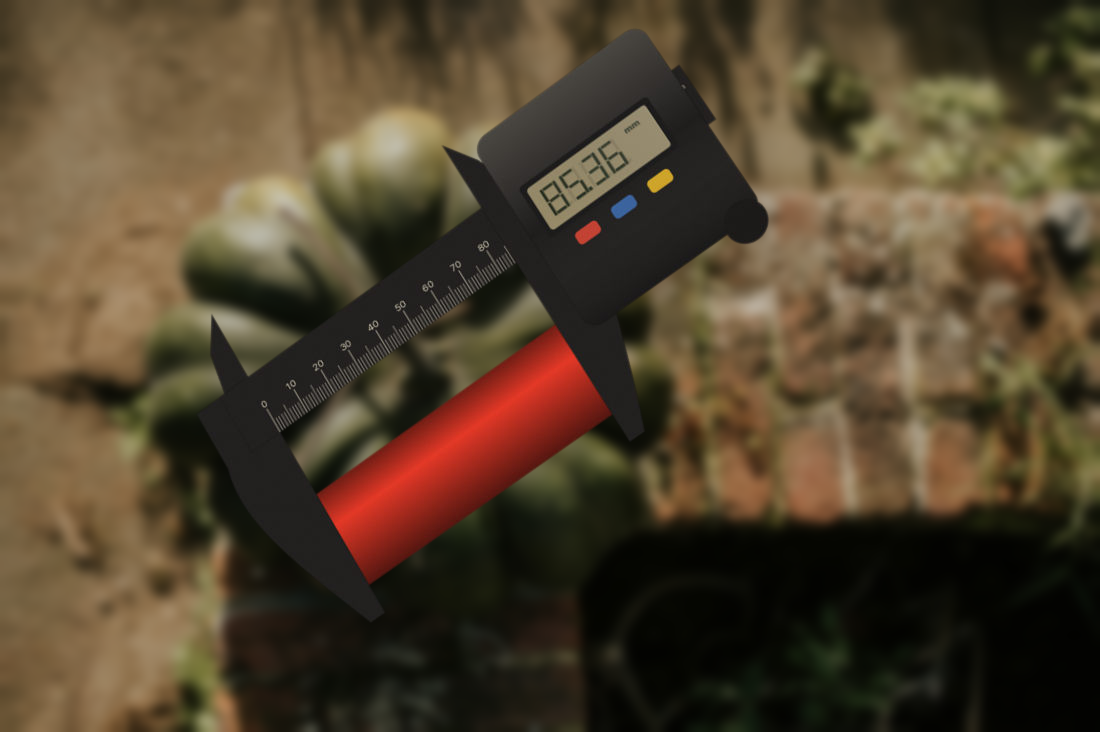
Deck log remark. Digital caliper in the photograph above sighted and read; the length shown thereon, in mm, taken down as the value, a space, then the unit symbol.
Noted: 85.36 mm
